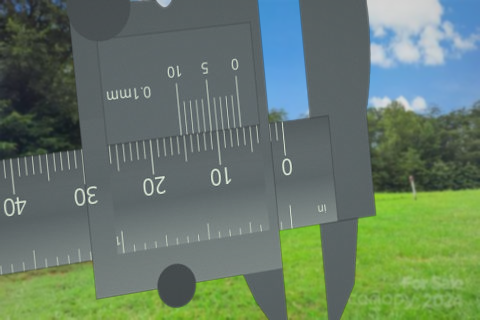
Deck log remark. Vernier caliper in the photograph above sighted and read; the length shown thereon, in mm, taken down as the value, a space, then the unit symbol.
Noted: 6.4 mm
